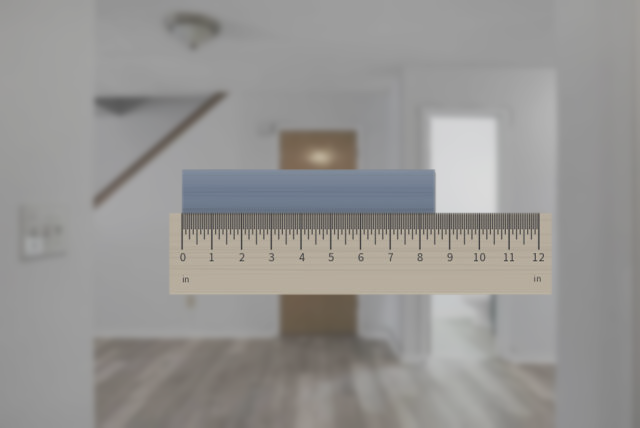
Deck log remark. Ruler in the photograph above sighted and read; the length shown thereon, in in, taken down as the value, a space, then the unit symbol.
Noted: 8.5 in
